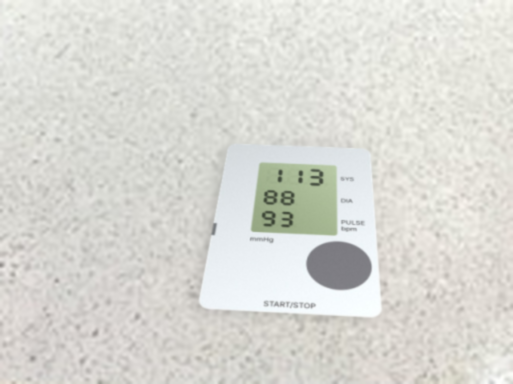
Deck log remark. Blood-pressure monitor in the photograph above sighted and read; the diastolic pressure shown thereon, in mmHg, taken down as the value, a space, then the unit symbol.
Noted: 88 mmHg
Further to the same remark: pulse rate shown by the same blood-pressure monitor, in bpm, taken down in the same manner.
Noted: 93 bpm
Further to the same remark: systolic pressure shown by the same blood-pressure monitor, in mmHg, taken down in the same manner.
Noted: 113 mmHg
